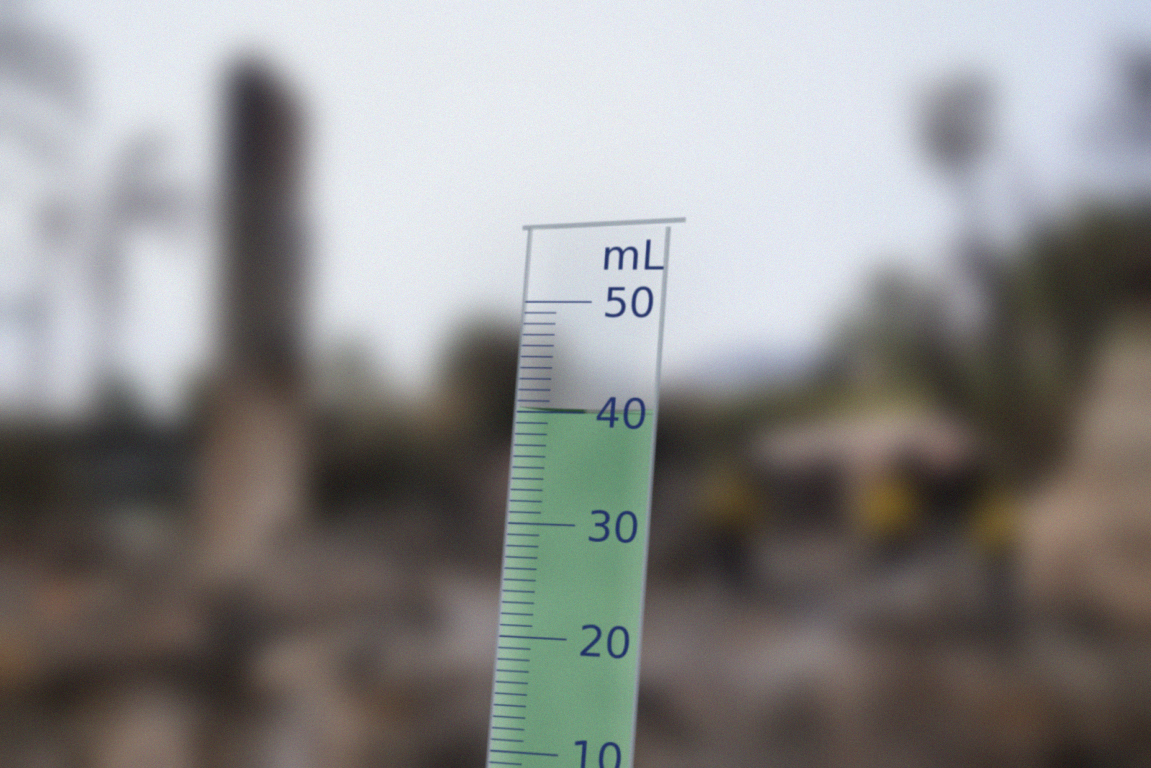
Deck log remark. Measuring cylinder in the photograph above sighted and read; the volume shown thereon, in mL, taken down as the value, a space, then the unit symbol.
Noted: 40 mL
